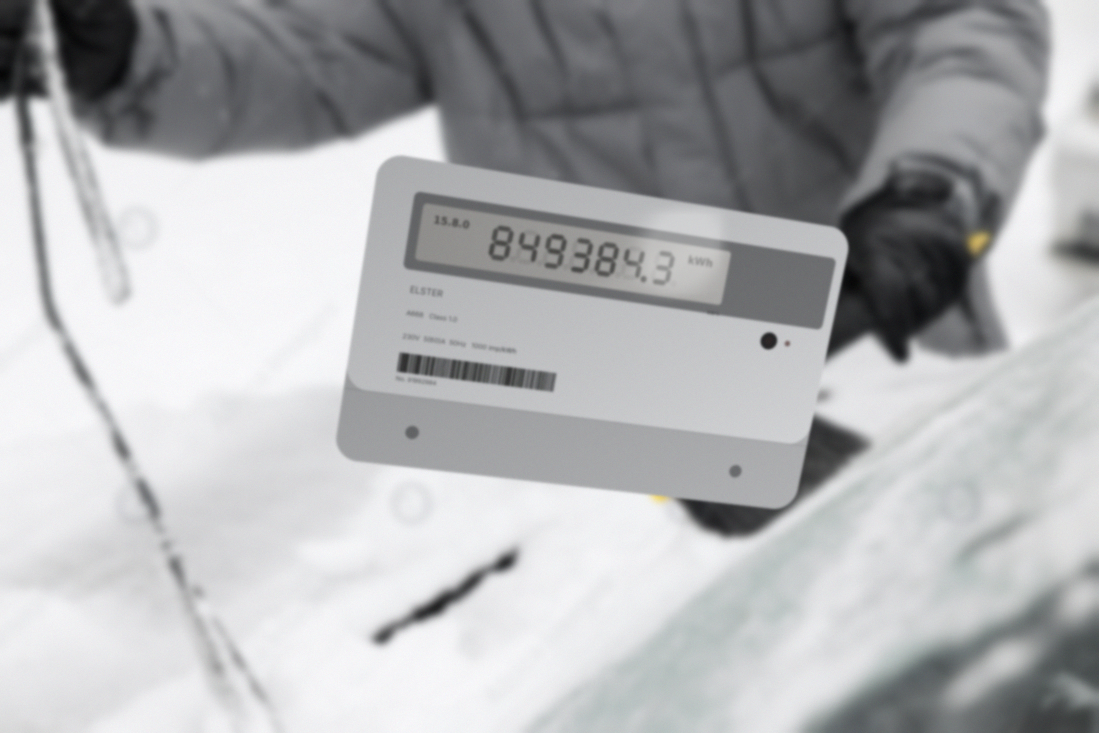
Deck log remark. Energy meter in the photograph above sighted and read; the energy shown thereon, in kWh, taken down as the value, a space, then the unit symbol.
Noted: 849384.3 kWh
